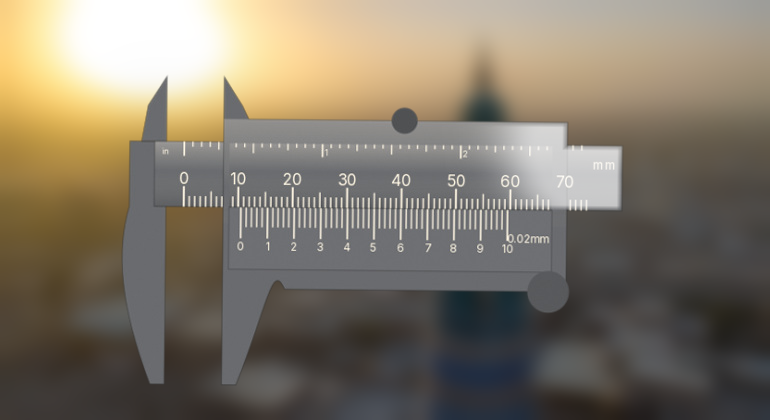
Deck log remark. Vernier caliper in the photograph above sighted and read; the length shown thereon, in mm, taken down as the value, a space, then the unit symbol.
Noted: 10.5 mm
